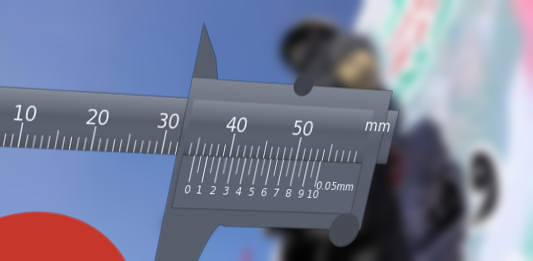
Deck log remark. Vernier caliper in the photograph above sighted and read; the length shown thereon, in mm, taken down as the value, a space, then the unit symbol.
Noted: 34.8 mm
